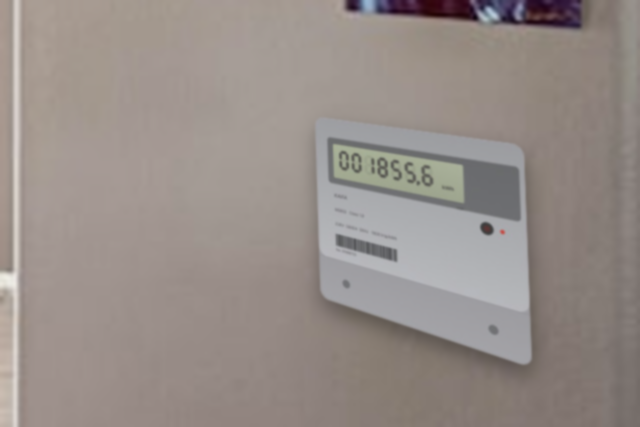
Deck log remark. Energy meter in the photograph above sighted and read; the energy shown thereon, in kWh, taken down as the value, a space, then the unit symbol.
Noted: 1855.6 kWh
